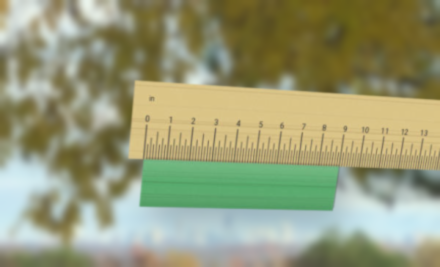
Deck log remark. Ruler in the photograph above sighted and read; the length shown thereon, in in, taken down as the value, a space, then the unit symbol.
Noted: 9 in
